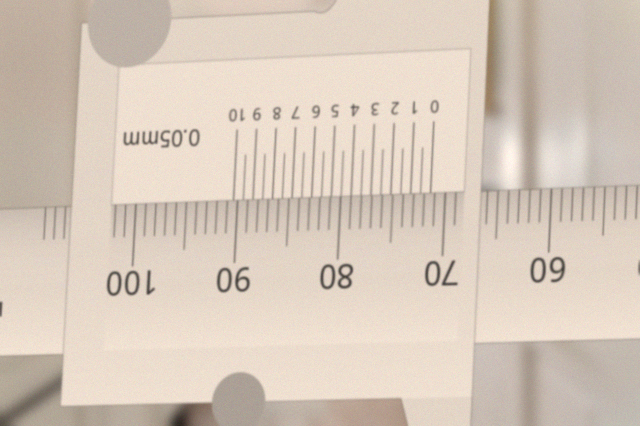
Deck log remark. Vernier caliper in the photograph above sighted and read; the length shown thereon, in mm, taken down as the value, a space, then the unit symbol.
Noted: 71.4 mm
